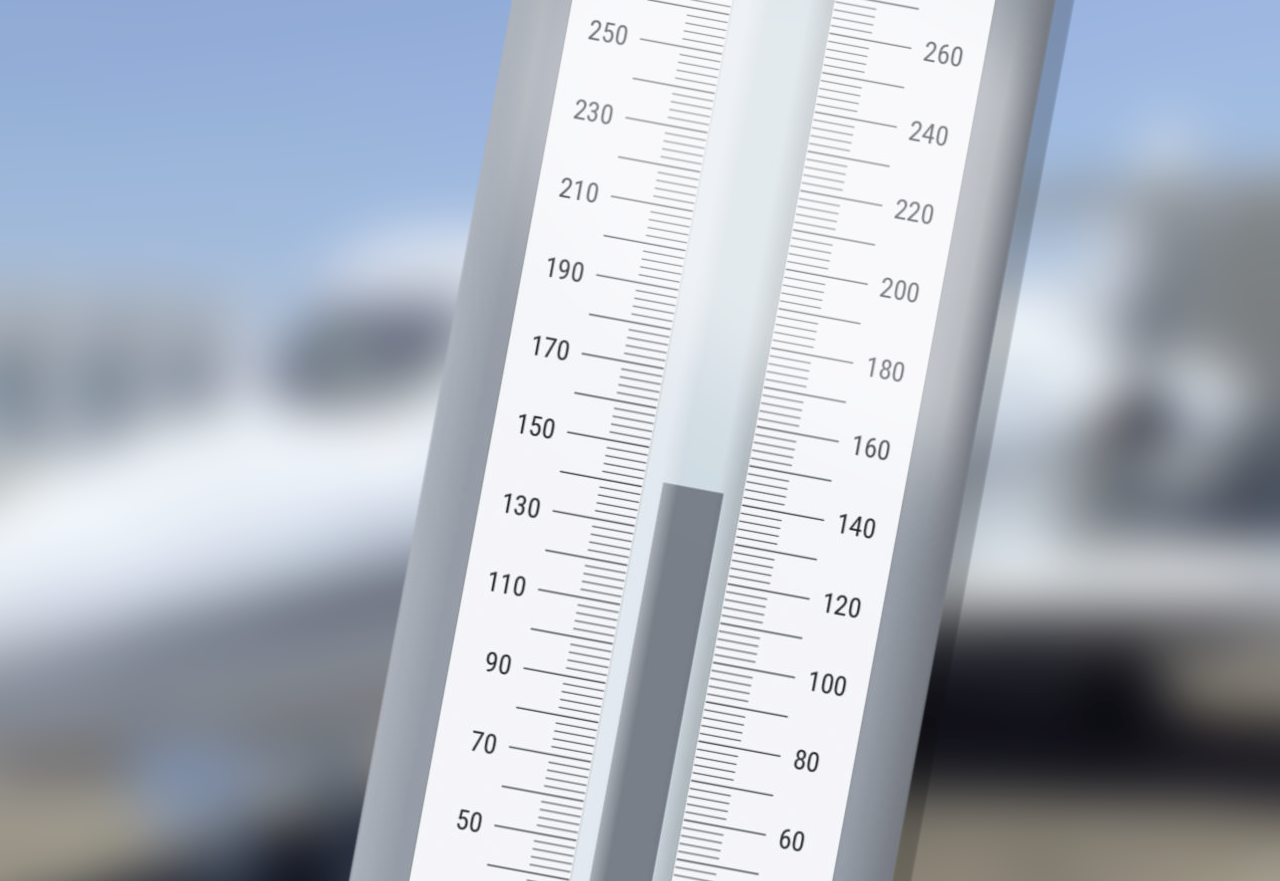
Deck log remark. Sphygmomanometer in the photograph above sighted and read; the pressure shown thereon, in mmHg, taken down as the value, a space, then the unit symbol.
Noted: 142 mmHg
